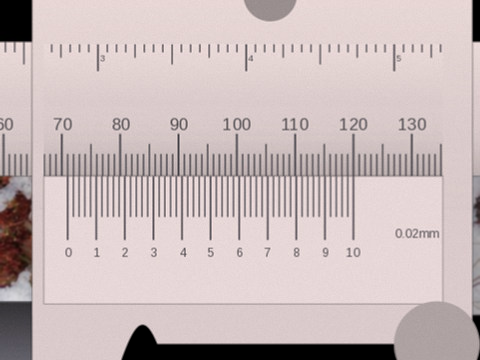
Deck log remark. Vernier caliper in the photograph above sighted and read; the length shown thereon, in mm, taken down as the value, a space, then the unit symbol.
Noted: 71.0 mm
